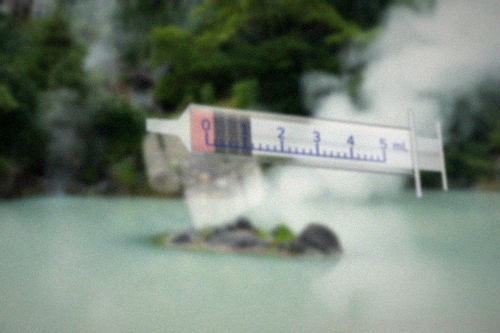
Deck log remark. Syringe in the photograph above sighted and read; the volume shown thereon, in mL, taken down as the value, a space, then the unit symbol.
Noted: 0.2 mL
